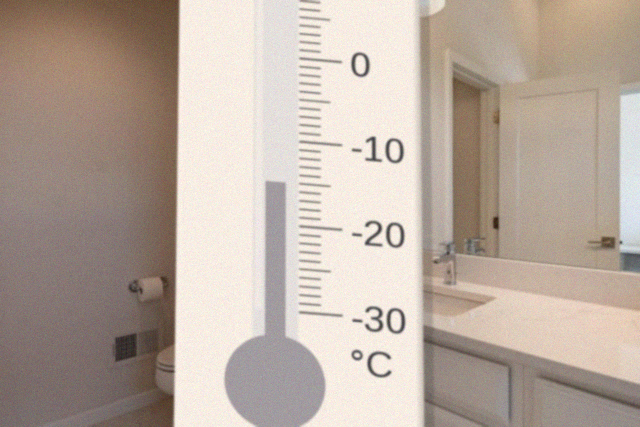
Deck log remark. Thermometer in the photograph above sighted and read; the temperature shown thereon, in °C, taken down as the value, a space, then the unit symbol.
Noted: -15 °C
